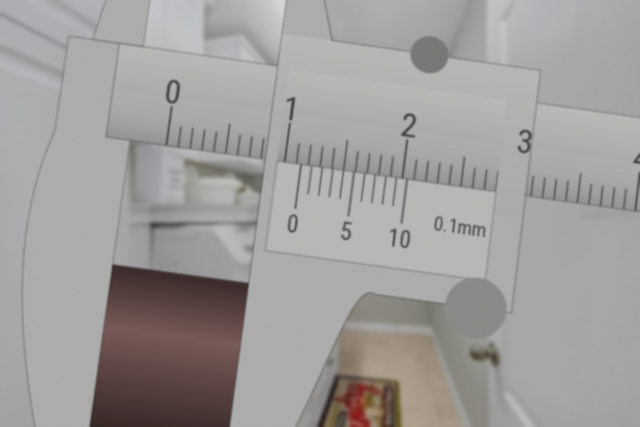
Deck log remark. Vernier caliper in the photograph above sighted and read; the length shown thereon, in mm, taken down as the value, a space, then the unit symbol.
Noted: 11.4 mm
